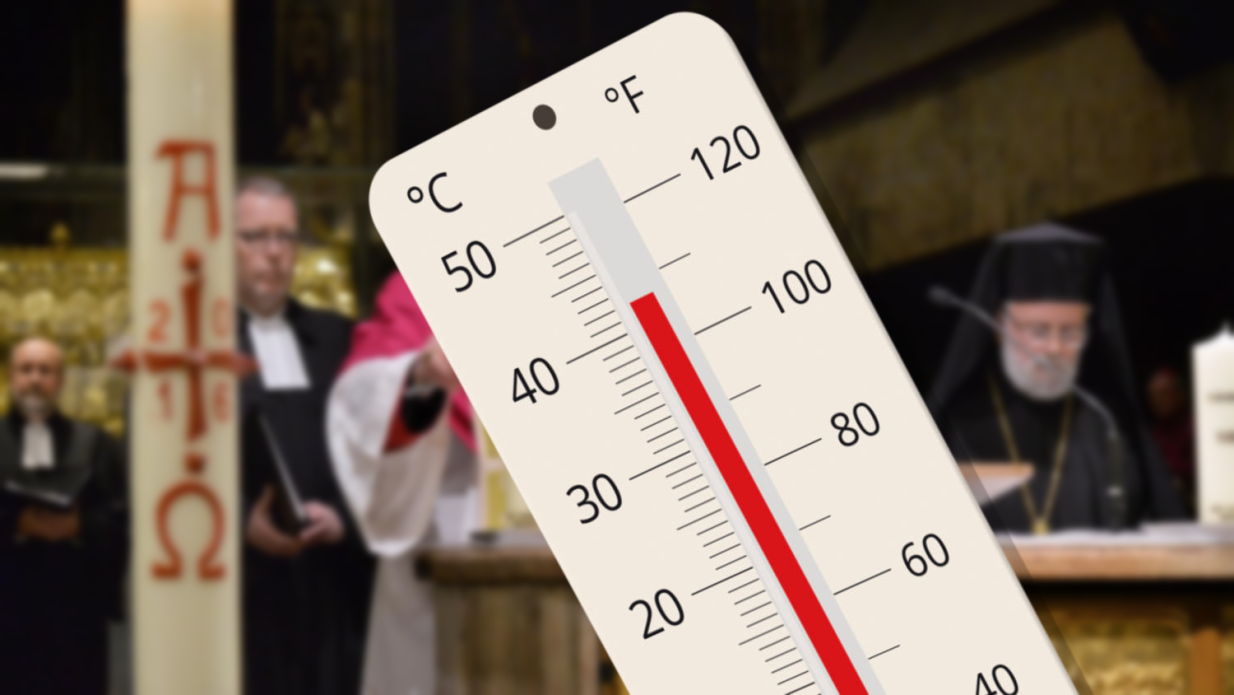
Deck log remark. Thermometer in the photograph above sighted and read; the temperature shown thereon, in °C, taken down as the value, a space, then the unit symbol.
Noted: 42 °C
